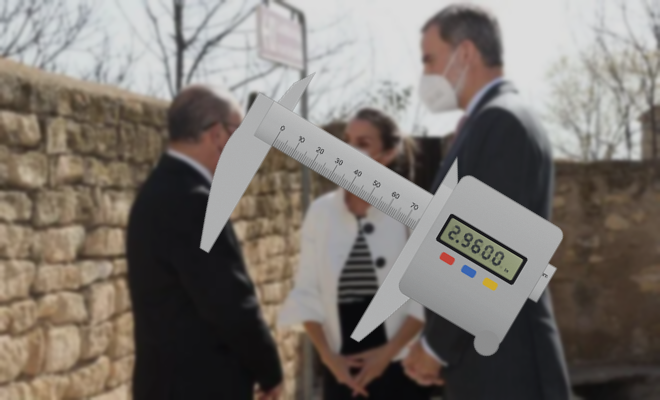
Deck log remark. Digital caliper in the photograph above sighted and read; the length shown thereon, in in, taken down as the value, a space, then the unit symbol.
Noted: 2.9600 in
